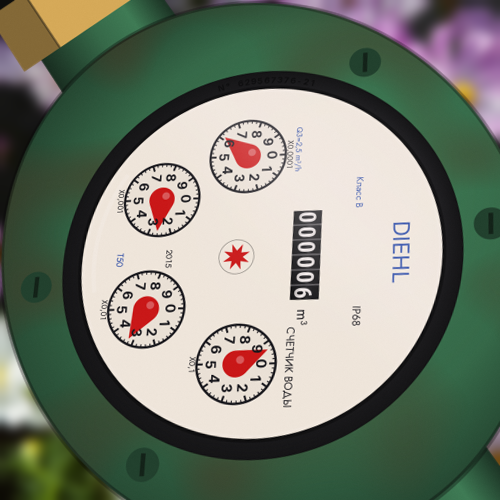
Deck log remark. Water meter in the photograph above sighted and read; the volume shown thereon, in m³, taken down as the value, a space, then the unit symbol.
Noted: 5.9326 m³
